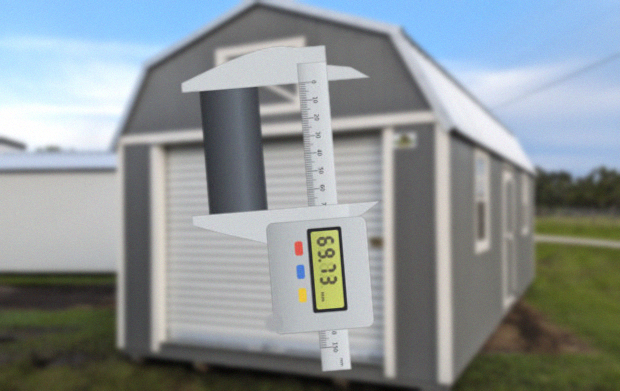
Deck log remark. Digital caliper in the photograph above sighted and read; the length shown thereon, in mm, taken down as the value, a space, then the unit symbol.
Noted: 69.73 mm
